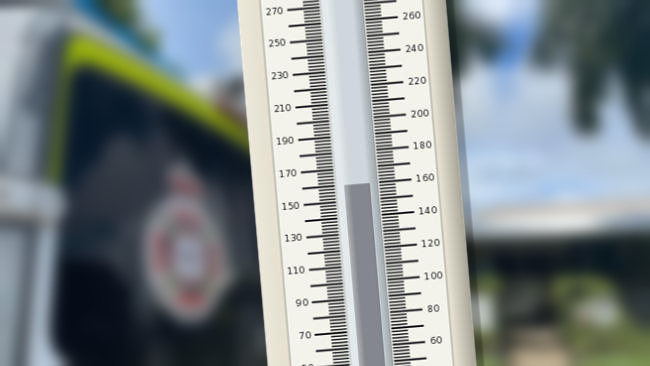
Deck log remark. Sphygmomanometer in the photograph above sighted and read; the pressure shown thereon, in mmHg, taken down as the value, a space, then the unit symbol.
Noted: 160 mmHg
